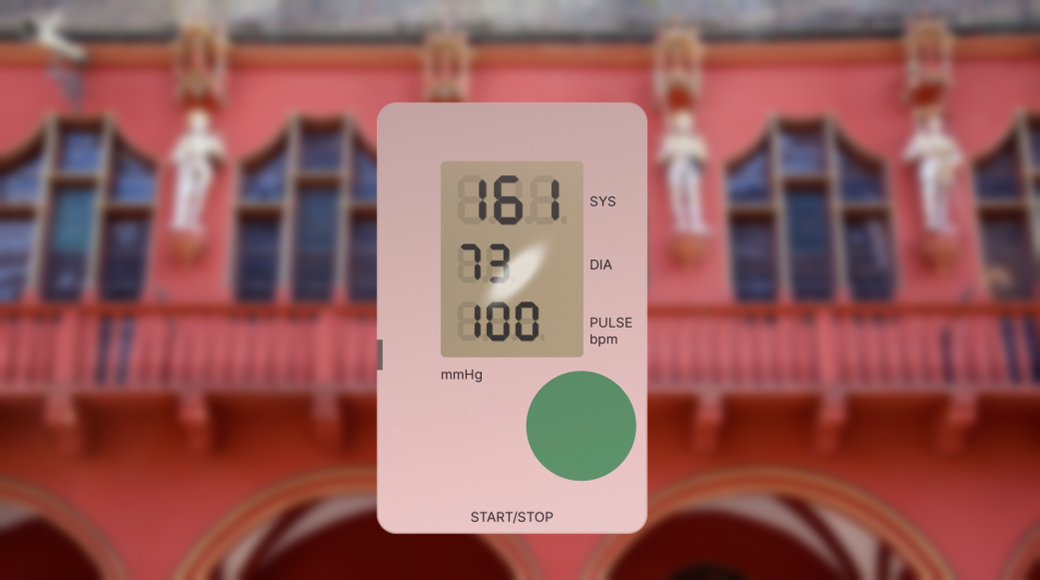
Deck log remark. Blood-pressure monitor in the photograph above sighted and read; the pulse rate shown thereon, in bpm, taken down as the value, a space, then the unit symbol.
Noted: 100 bpm
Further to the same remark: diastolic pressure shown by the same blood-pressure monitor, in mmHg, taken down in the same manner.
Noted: 73 mmHg
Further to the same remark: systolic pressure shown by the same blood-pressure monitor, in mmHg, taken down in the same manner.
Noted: 161 mmHg
